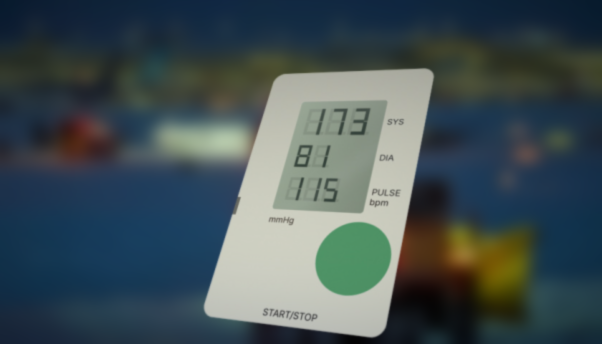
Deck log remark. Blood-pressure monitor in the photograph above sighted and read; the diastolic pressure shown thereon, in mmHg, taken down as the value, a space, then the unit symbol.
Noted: 81 mmHg
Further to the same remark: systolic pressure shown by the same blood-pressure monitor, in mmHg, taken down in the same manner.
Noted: 173 mmHg
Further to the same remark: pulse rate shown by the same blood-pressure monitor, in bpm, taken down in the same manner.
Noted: 115 bpm
